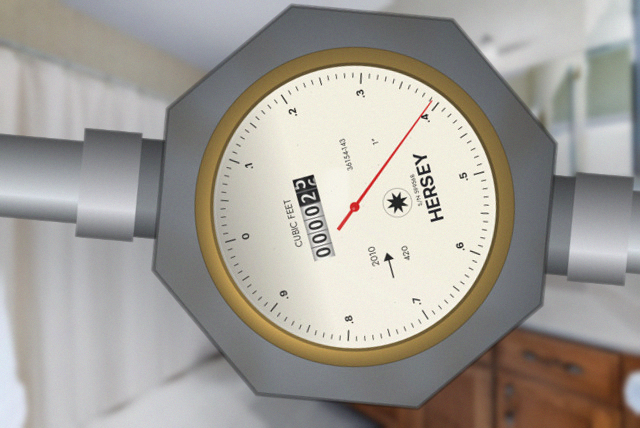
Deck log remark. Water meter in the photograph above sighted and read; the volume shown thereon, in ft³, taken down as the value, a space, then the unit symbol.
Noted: 25.39 ft³
